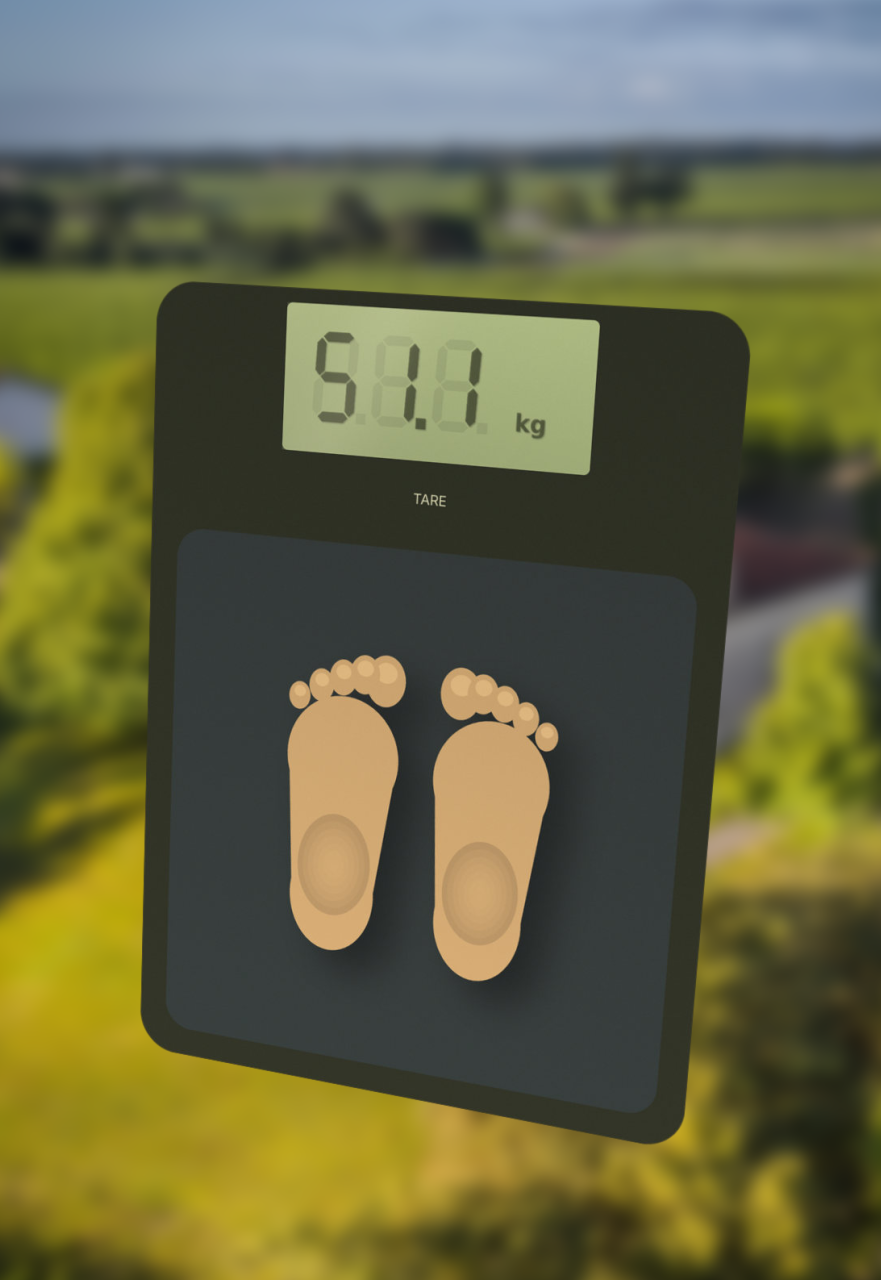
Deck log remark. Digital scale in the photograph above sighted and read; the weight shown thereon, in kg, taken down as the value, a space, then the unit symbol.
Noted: 51.1 kg
